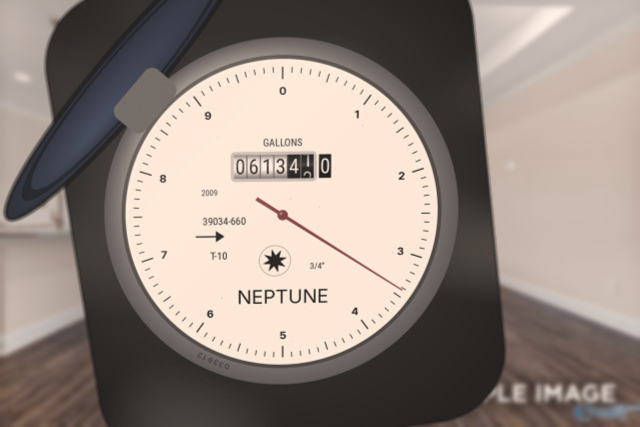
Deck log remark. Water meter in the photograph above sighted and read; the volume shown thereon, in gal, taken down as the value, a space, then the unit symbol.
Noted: 613413.4 gal
